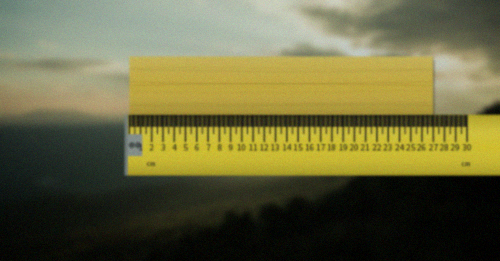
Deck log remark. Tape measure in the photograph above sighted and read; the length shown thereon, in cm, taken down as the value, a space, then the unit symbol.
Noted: 27 cm
